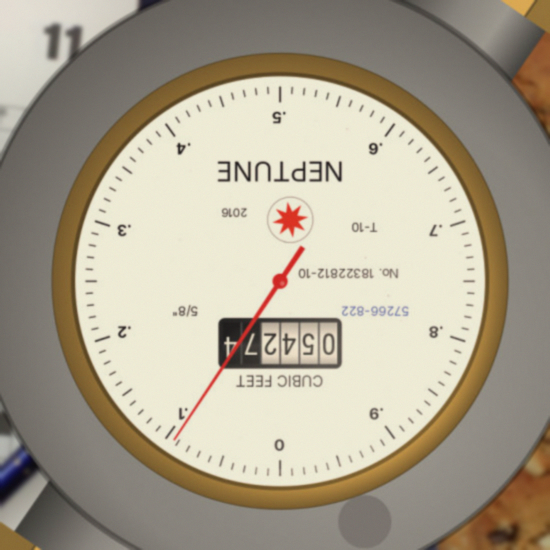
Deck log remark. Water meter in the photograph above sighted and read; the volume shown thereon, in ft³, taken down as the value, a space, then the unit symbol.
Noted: 54274.09 ft³
